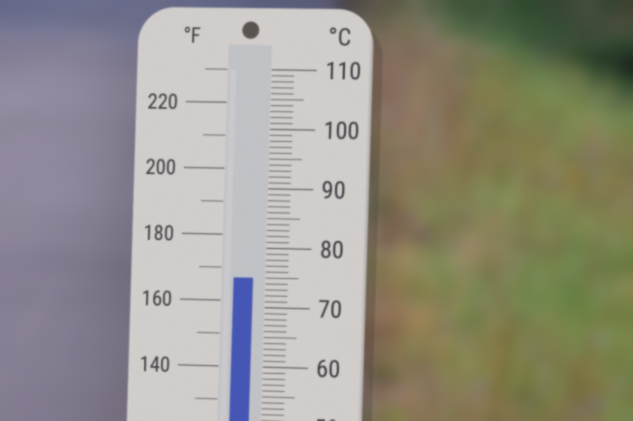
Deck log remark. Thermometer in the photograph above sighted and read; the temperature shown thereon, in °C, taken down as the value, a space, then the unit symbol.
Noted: 75 °C
